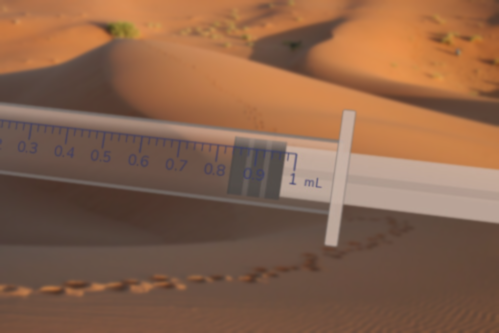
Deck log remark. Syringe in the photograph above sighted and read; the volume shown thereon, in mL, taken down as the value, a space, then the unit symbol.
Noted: 0.84 mL
